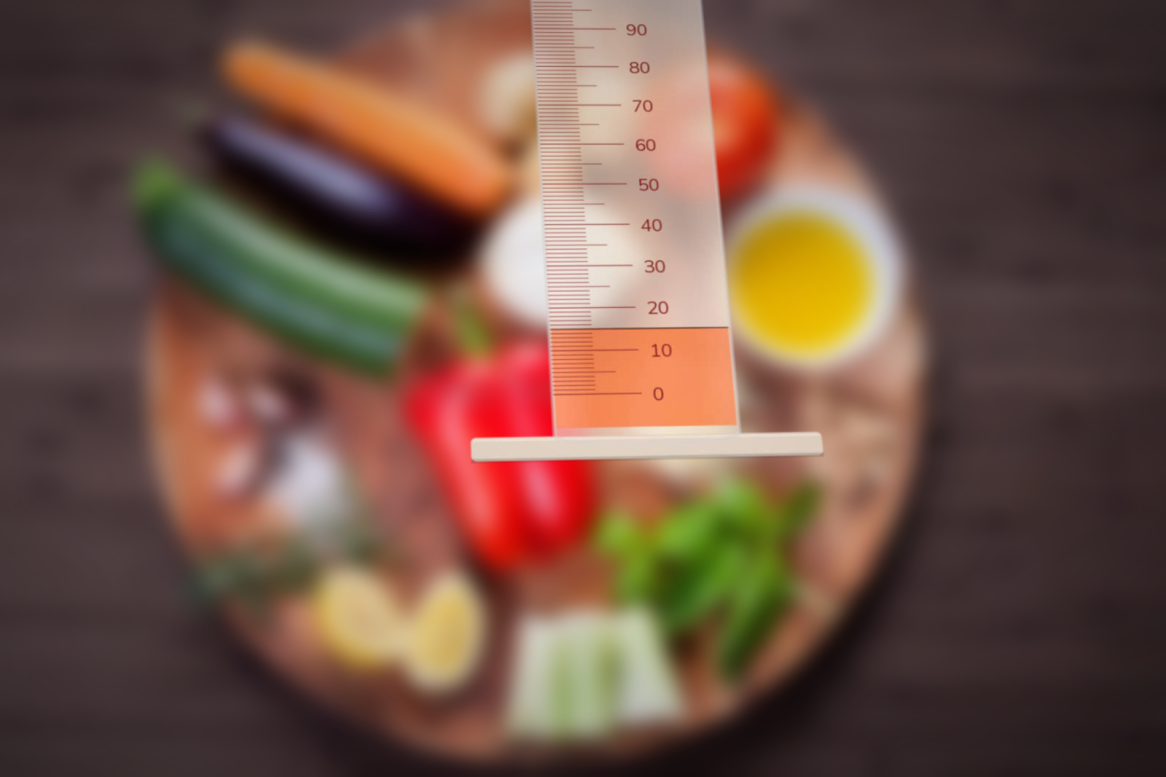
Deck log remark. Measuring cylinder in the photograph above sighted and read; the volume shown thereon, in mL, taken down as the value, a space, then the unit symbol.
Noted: 15 mL
